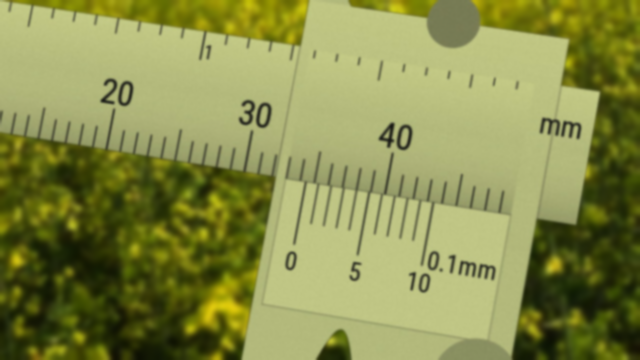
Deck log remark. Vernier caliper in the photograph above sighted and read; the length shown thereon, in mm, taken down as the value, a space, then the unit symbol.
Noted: 34.4 mm
